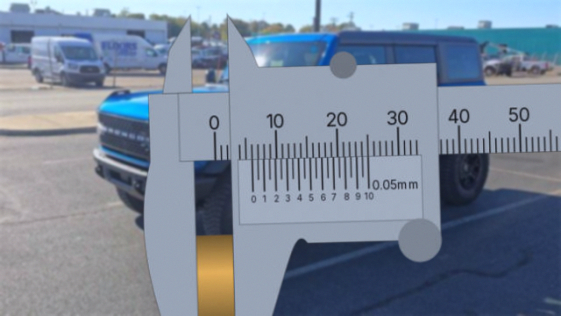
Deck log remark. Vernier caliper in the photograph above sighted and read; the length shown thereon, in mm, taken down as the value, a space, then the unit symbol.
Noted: 6.0 mm
